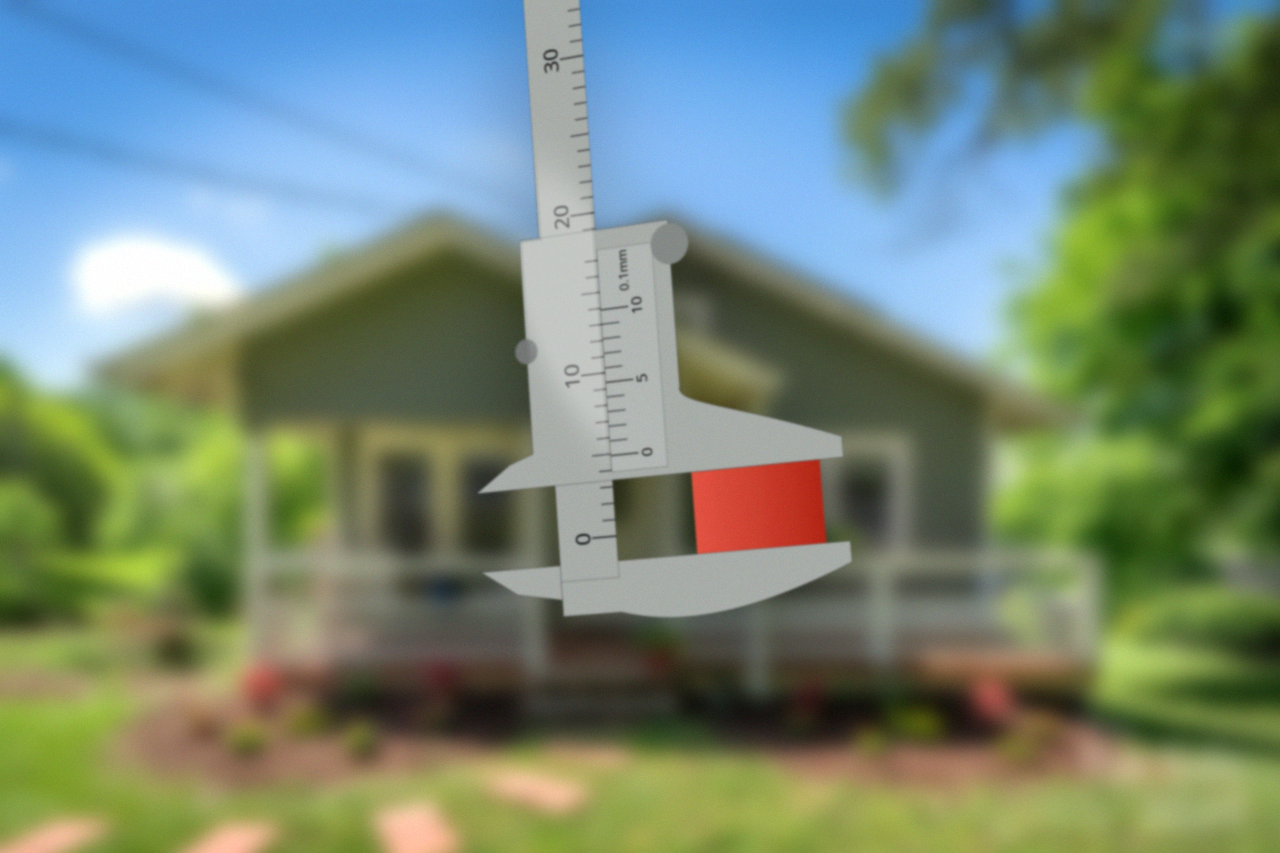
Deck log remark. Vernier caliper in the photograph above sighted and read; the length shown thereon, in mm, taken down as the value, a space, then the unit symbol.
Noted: 4.9 mm
